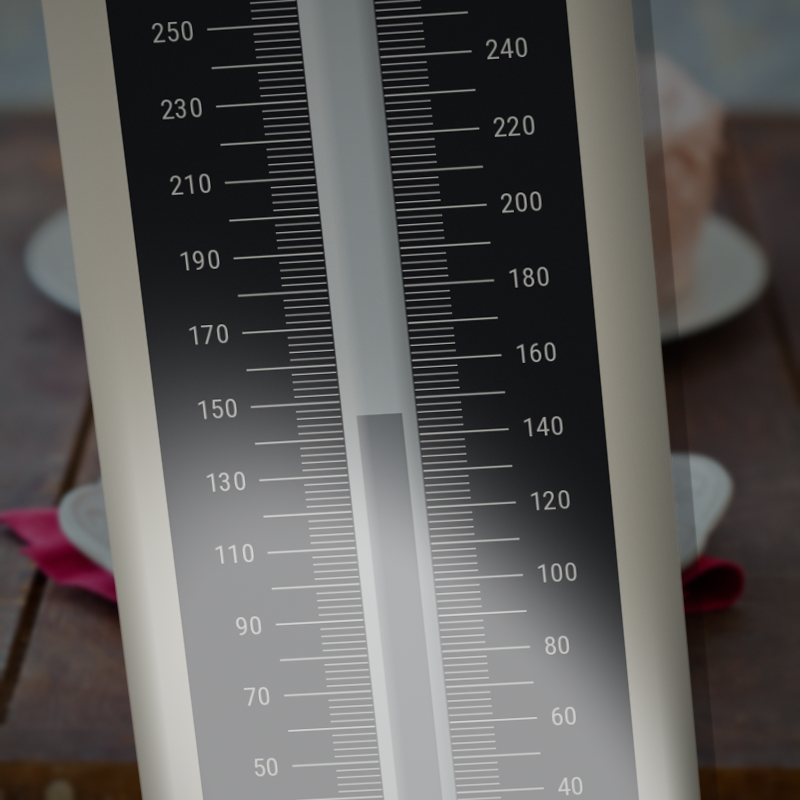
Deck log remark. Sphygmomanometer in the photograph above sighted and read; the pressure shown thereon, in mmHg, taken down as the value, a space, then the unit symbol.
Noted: 146 mmHg
